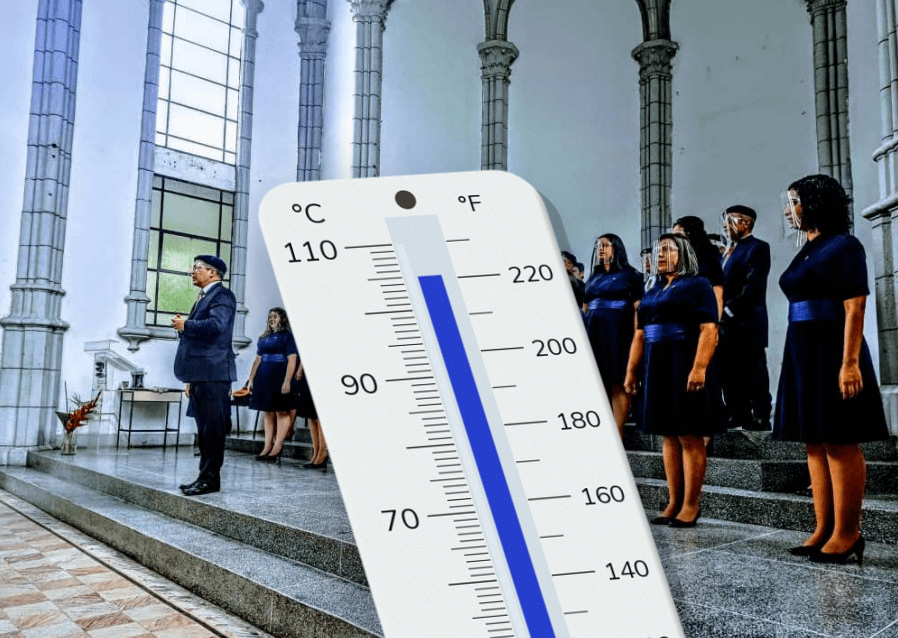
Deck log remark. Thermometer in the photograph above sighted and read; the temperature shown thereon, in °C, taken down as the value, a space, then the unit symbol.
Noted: 105 °C
